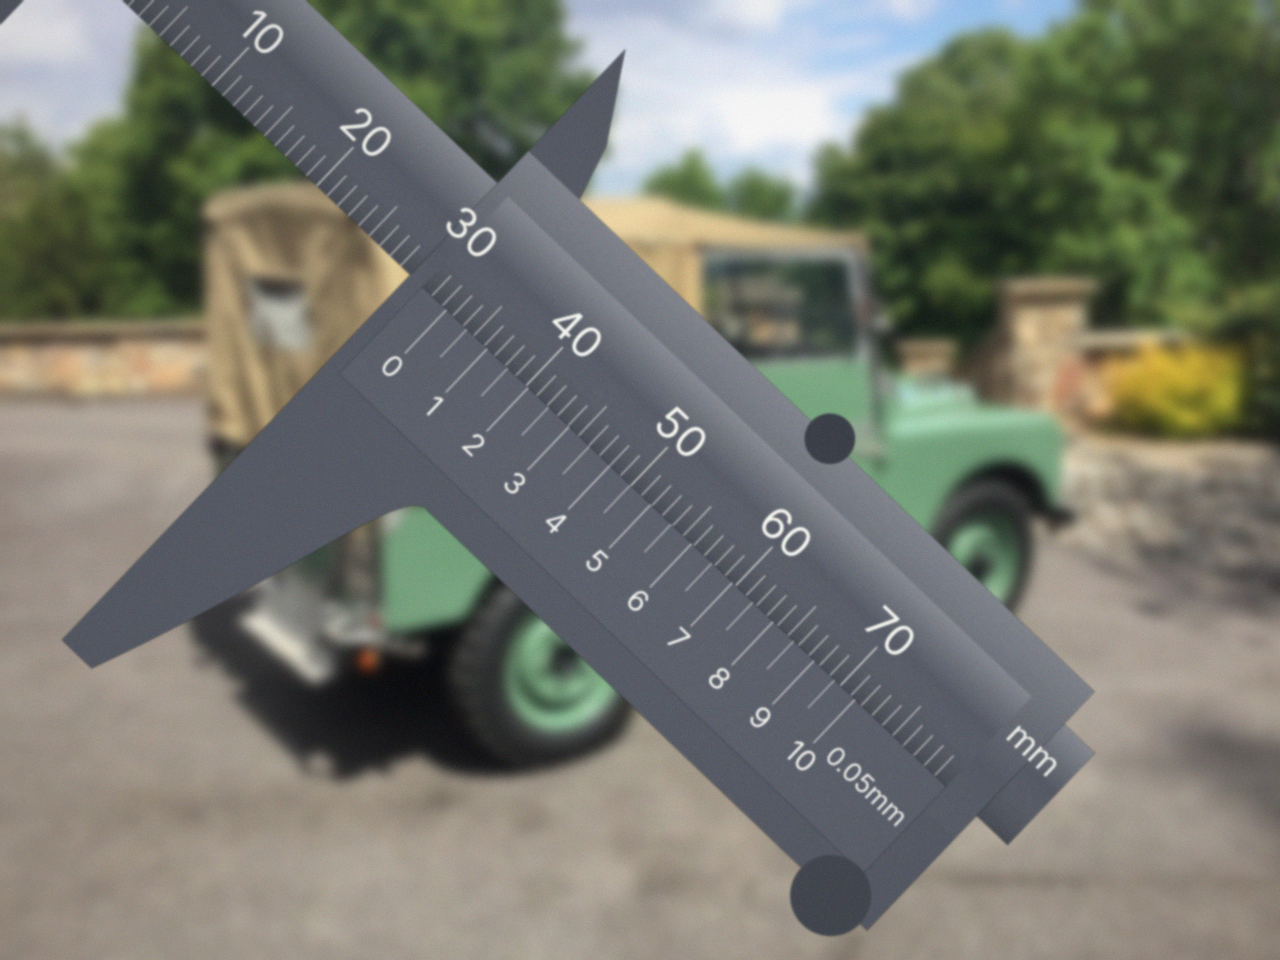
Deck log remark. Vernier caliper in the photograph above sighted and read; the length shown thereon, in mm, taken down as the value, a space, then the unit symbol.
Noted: 32.4 mm
